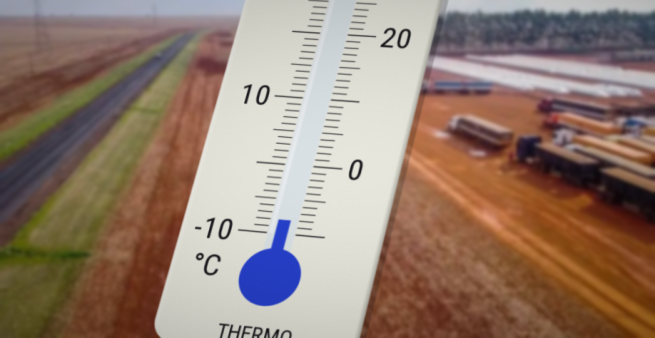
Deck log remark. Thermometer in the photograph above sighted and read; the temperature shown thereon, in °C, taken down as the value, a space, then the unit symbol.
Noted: -8 °C
